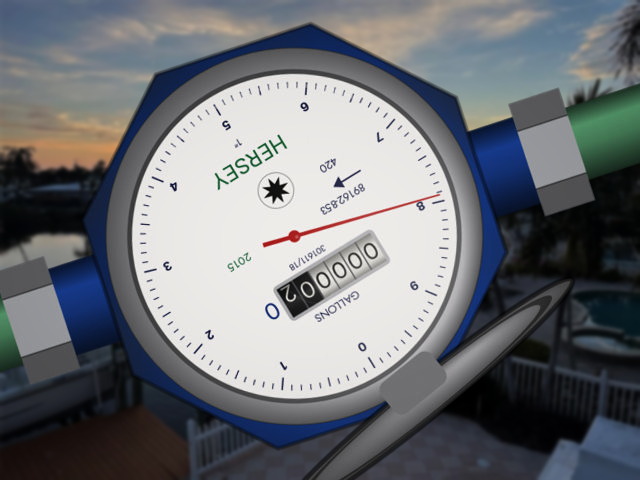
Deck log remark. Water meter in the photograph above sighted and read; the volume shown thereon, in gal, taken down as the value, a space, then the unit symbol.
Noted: 17.9 gal
